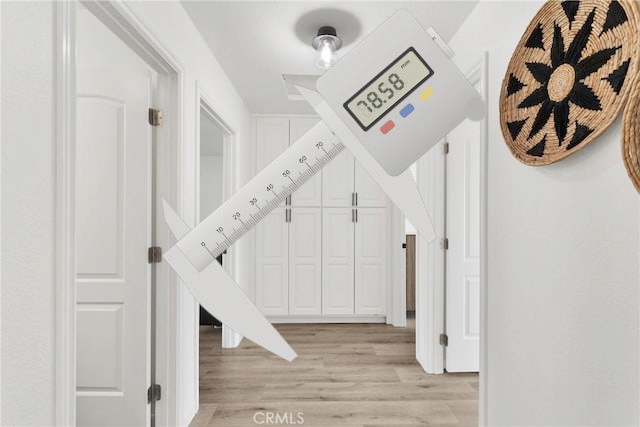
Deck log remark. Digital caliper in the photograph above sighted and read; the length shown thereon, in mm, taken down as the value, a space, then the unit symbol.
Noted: 78.58 mm
